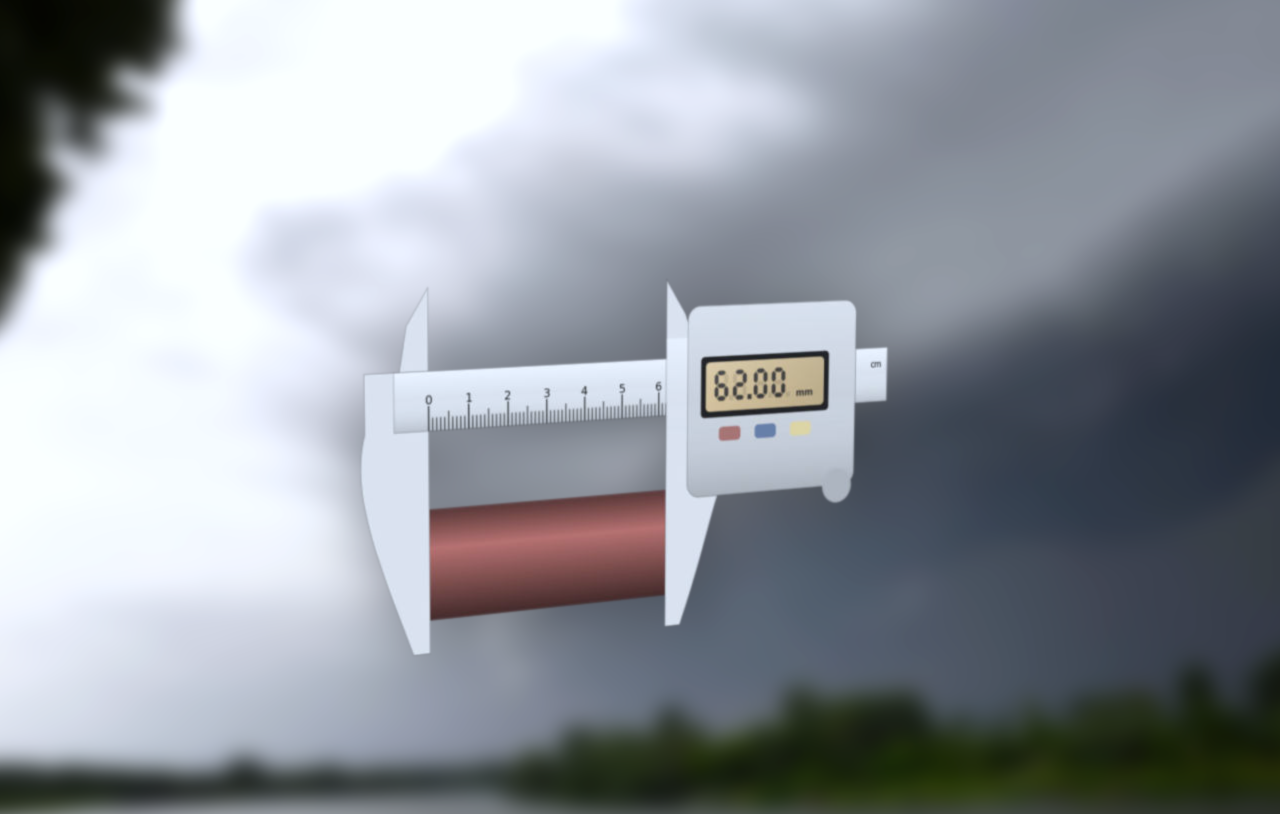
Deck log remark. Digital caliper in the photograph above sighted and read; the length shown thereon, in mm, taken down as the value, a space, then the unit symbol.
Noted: 62.00 mm
